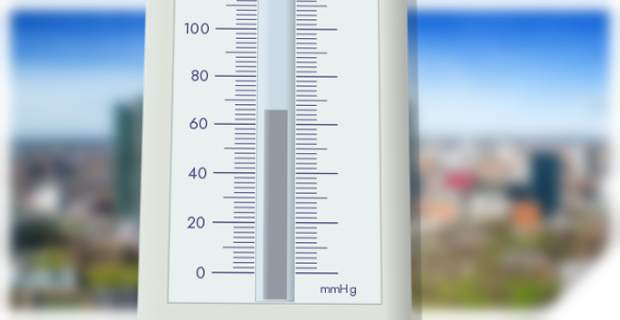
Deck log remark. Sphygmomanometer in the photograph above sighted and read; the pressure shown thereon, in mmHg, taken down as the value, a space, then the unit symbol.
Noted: 66 mmHg
